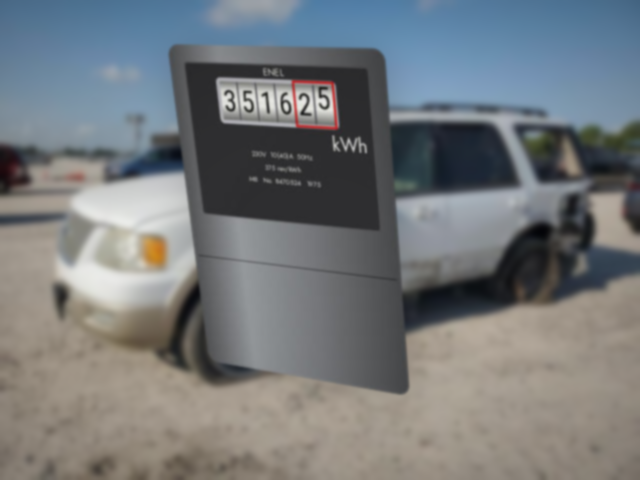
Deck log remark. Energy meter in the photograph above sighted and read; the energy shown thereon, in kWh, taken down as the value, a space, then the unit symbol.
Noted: 3516.25 kWh
